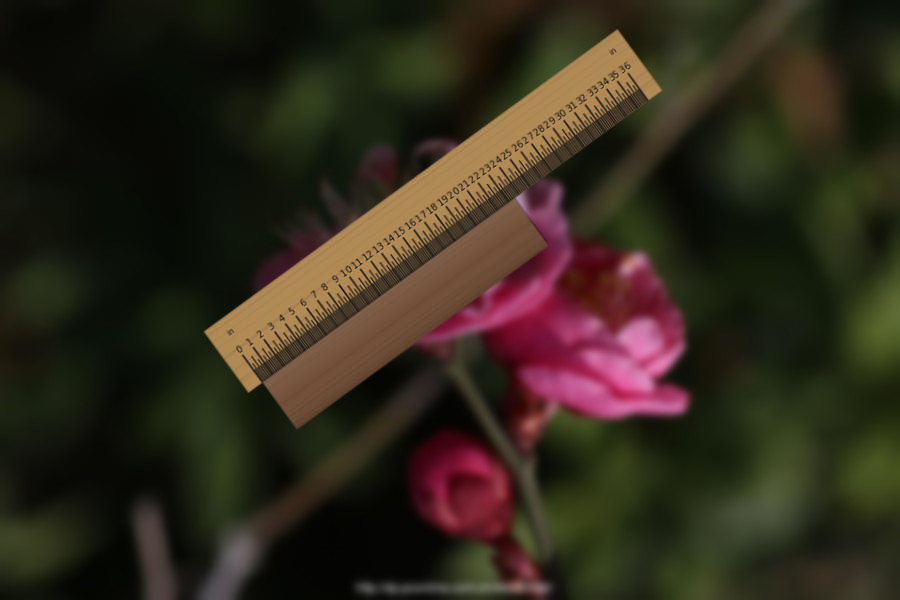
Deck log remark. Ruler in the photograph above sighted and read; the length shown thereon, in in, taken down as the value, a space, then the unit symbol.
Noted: 23.5 in
